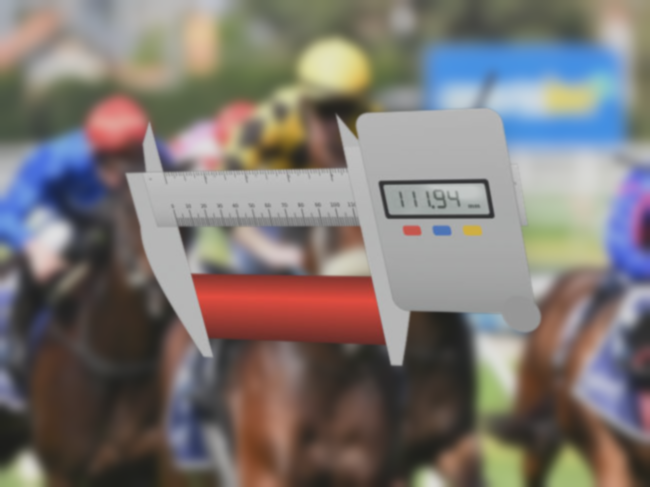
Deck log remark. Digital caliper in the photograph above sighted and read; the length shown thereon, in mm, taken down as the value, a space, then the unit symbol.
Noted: 111.94 mm
